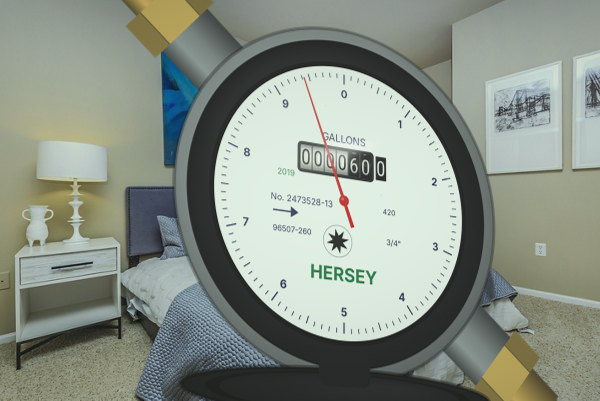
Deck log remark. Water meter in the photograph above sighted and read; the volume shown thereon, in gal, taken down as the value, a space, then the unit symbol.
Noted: 599.4 gal
